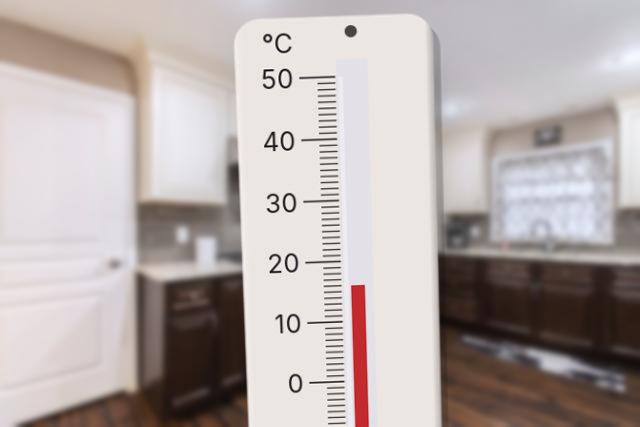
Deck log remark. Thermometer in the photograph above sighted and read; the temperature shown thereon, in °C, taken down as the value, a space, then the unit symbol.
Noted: 16 °C
